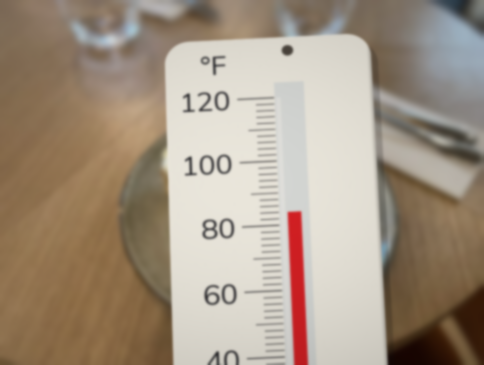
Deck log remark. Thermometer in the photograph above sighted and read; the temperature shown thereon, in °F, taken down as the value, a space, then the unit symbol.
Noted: 84 °F
